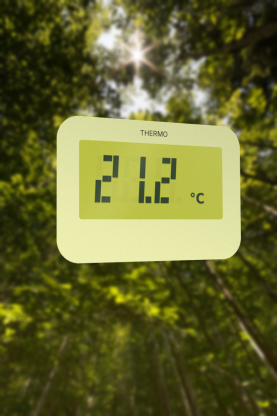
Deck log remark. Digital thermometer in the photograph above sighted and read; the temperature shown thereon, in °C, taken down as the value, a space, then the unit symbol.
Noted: 21.2 °C
